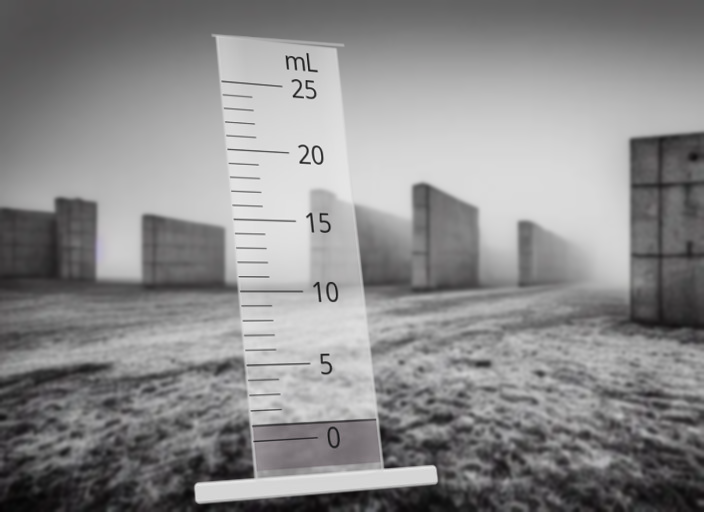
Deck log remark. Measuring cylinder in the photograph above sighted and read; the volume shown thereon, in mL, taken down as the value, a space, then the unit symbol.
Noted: 1 mL
